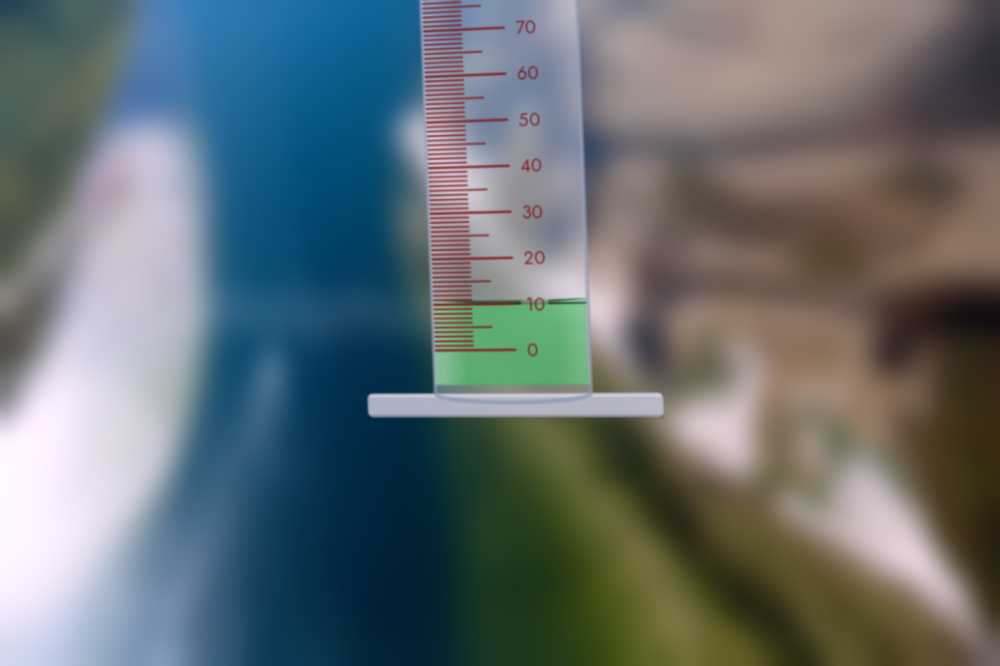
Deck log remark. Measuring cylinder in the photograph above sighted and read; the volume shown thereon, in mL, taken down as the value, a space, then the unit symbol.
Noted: 10 mL
